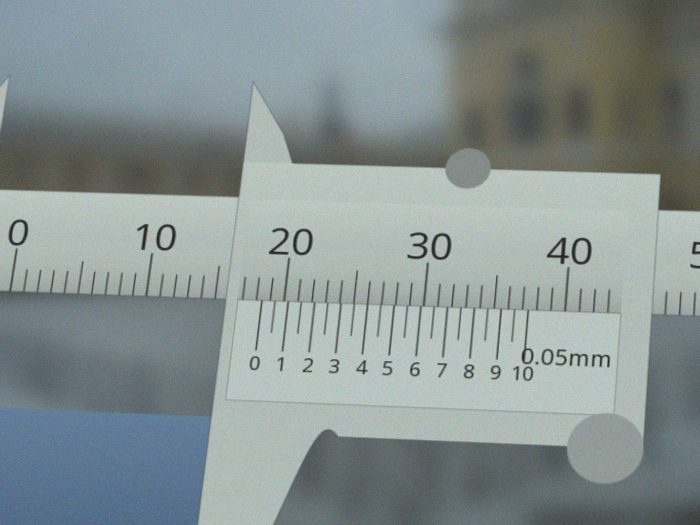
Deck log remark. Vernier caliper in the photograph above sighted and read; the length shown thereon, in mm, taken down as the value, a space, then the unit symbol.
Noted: 18.4 mm
